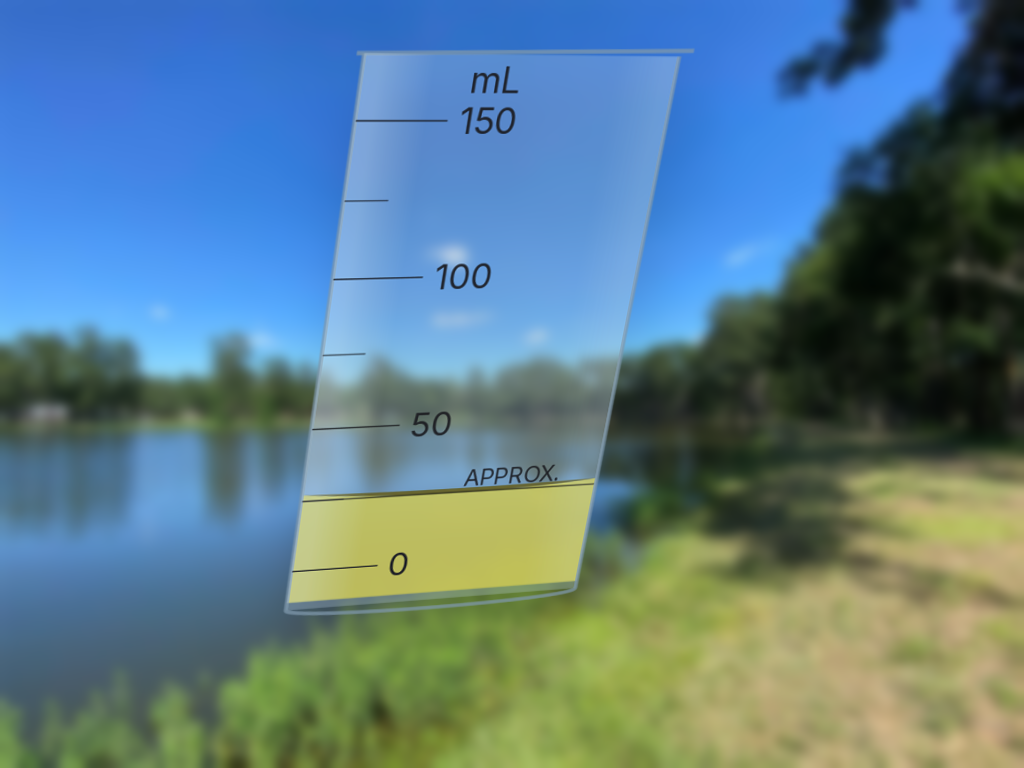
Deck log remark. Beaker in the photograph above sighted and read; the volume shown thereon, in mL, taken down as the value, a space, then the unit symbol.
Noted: 25 mL
